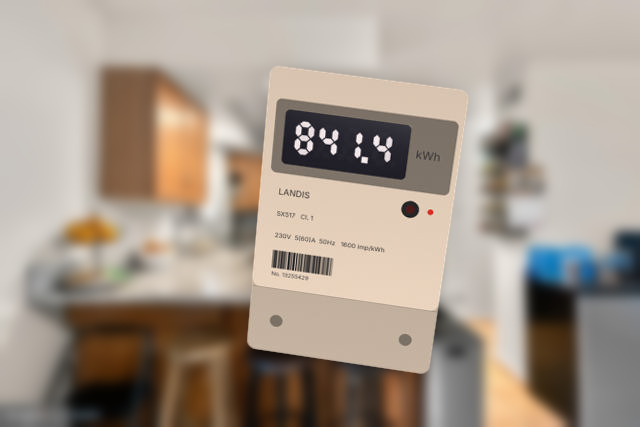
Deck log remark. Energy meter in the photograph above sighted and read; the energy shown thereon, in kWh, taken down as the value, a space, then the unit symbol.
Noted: 841.4 kWh
